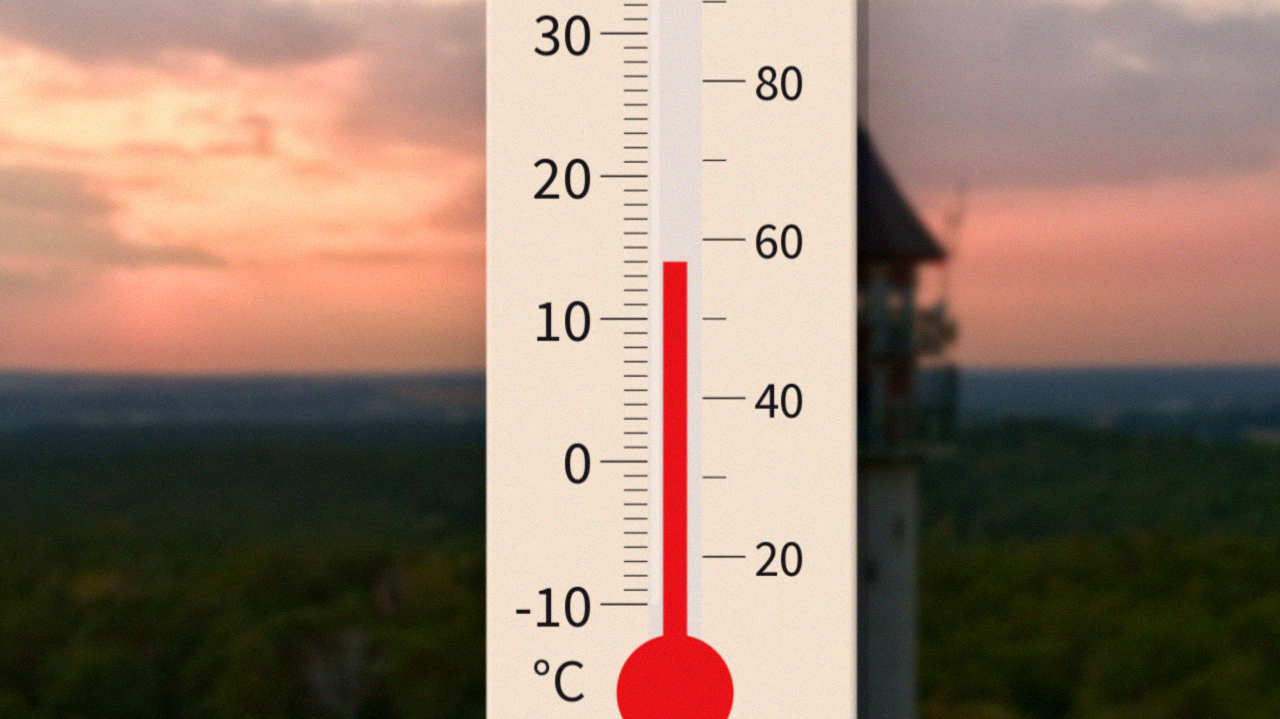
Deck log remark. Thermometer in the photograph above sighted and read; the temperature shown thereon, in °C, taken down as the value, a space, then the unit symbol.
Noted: 14 °C
